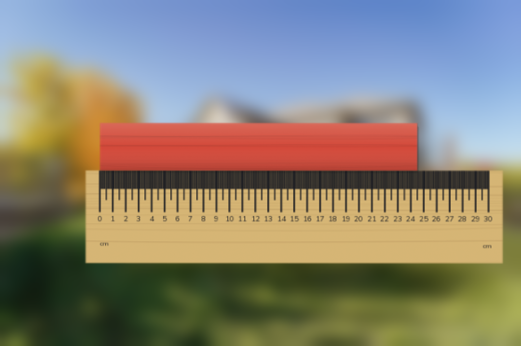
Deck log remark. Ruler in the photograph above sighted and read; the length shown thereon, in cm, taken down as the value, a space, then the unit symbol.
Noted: 24.5 cm
